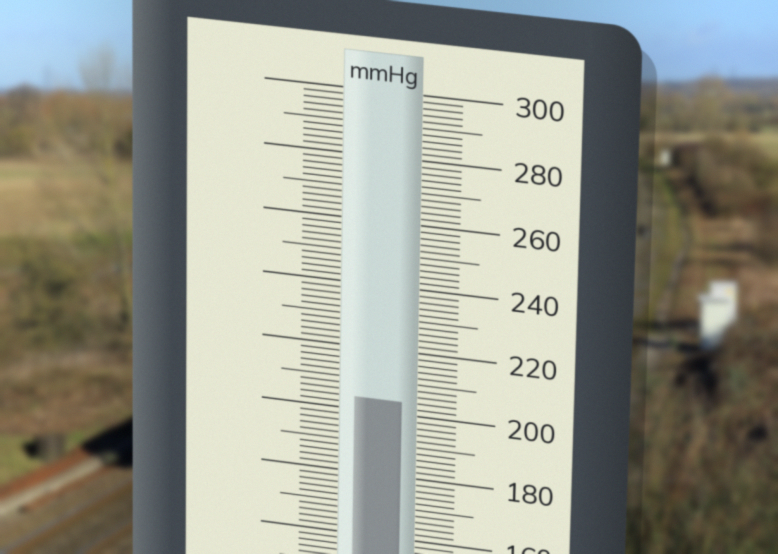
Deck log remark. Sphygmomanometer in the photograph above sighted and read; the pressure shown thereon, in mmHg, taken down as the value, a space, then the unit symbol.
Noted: 204 mmHg
